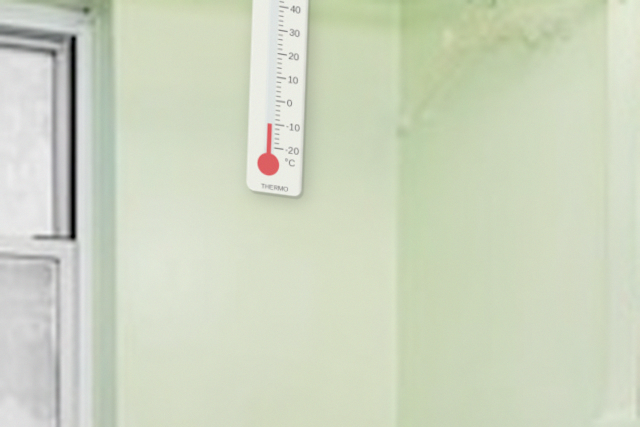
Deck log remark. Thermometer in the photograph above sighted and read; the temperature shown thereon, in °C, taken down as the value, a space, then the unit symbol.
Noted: -10 °C
